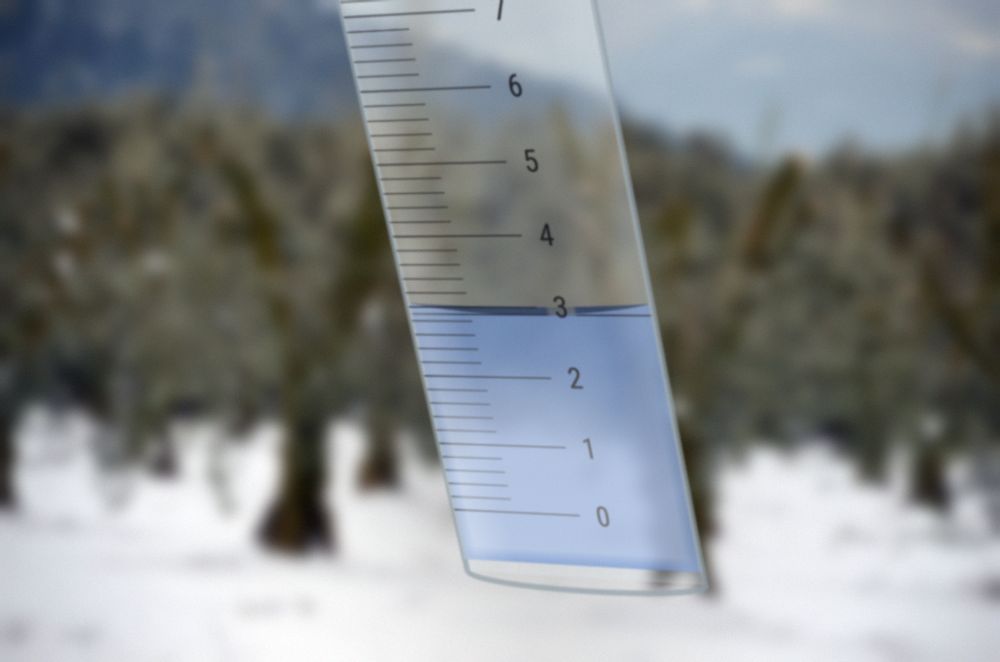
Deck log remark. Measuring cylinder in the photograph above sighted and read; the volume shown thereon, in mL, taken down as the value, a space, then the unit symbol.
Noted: 2.9 mL
